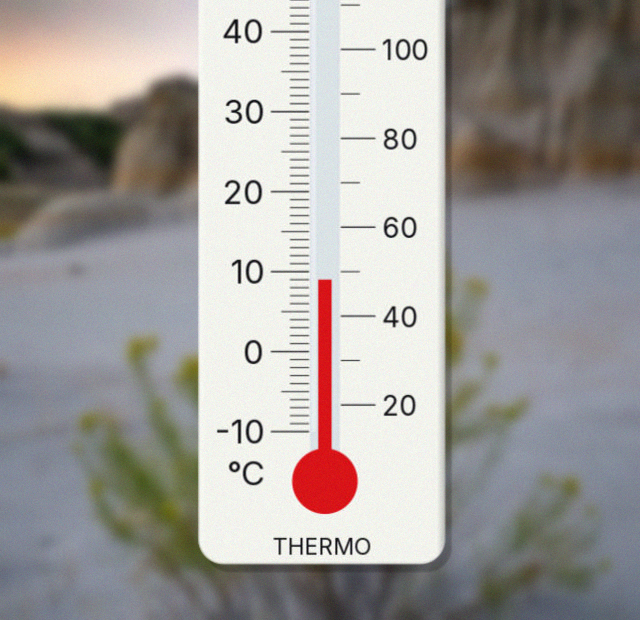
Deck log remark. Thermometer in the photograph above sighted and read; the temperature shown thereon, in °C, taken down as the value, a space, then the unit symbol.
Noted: 9 °C
